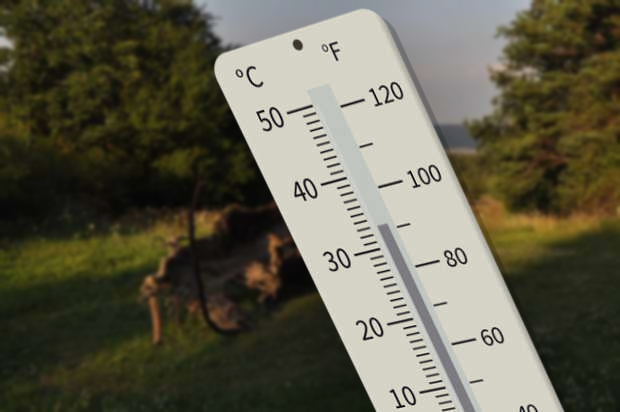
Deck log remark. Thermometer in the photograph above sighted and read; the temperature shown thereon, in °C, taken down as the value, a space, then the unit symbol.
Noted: 33 °C
